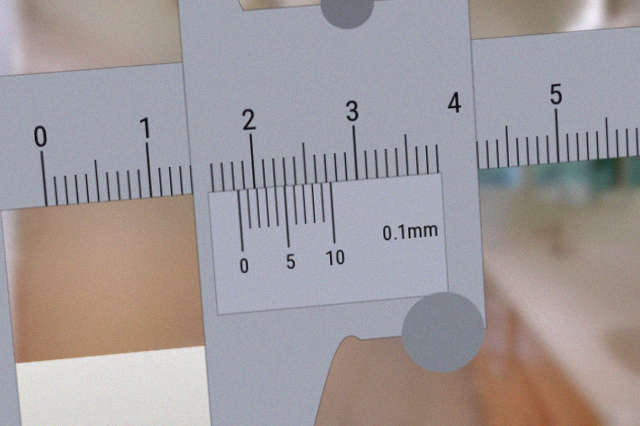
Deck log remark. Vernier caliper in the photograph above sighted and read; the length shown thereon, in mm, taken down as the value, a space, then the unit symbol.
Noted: 18.4 mm
